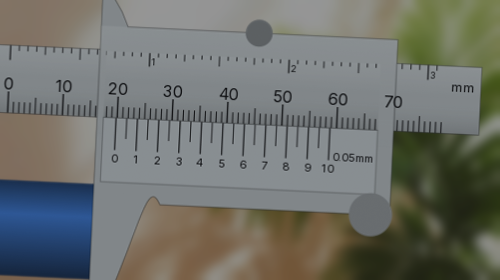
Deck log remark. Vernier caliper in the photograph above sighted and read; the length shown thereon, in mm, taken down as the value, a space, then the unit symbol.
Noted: 19.8 mm
